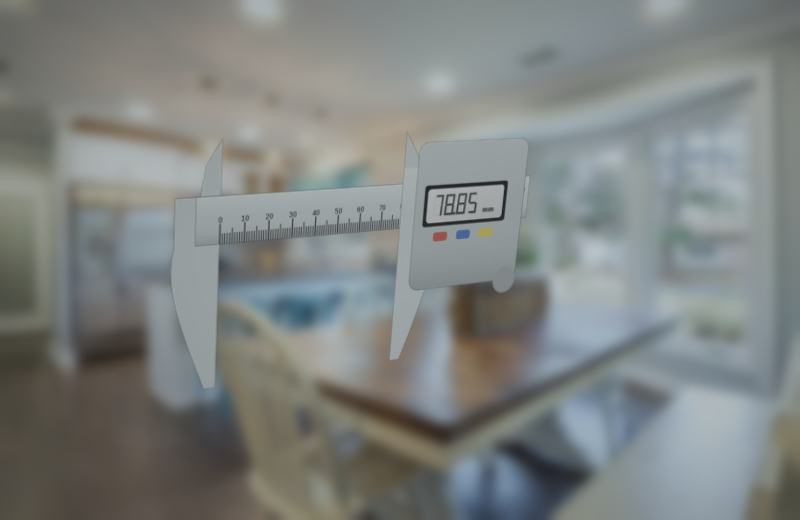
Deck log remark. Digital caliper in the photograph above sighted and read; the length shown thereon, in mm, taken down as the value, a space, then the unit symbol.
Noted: 78.85 mm
